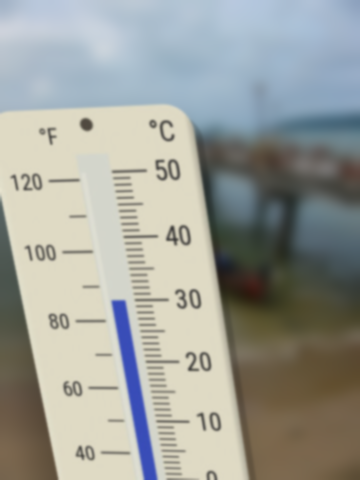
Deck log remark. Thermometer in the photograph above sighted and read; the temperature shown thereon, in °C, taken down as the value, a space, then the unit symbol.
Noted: 30 °C
